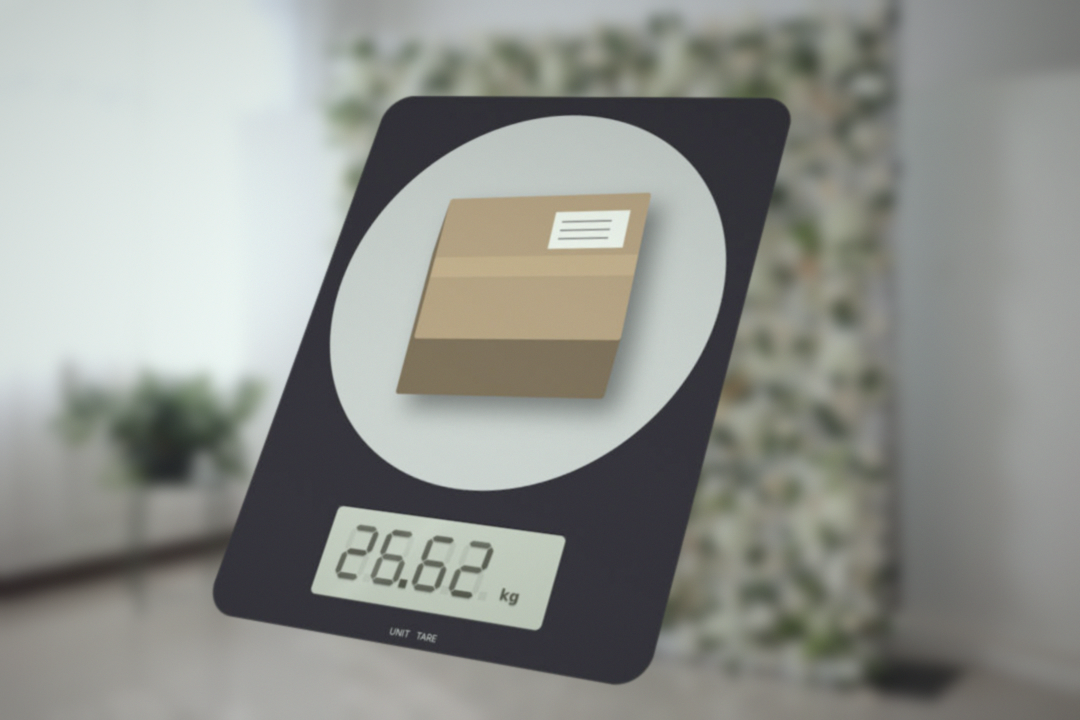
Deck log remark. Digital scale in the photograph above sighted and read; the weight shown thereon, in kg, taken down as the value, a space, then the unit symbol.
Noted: 26.62 kg
